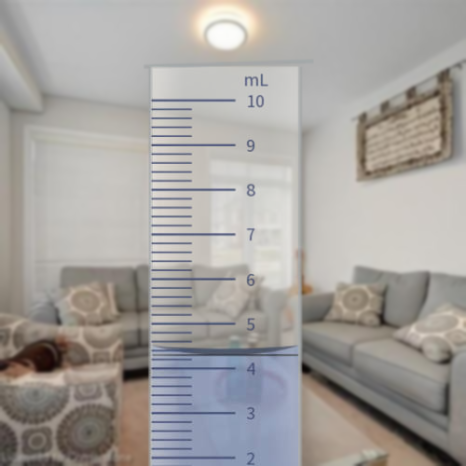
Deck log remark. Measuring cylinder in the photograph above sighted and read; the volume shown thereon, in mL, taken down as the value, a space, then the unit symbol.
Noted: 4.3 mL
